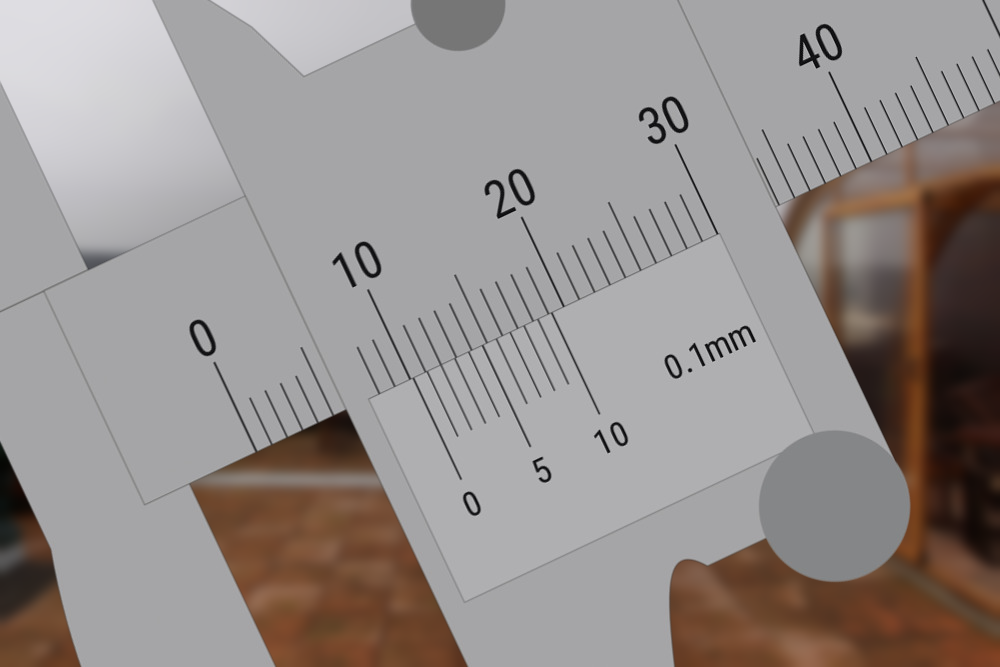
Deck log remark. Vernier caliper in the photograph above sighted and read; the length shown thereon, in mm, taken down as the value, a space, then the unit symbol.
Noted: 10.2 mm
